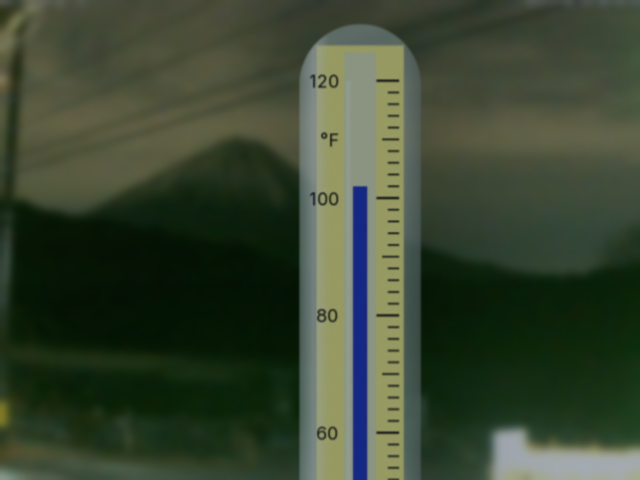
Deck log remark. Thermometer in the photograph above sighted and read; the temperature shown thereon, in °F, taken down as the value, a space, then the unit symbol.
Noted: 102 °F
